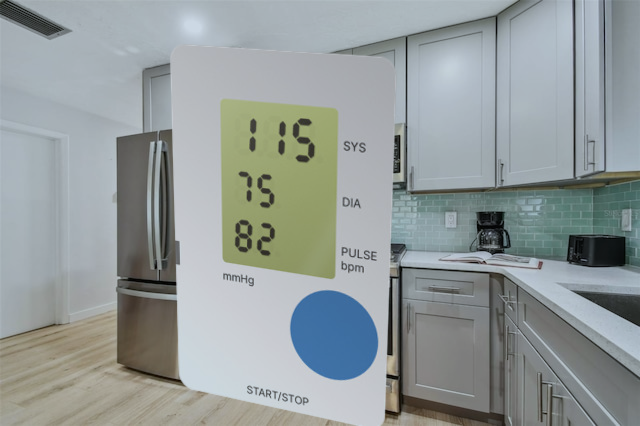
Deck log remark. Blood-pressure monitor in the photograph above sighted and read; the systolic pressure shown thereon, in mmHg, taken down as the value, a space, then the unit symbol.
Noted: 115 mmHg
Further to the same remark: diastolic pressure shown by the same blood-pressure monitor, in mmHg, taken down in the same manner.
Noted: 75 mmHg
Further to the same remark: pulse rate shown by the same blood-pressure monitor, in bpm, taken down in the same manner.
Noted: 82 bpm
